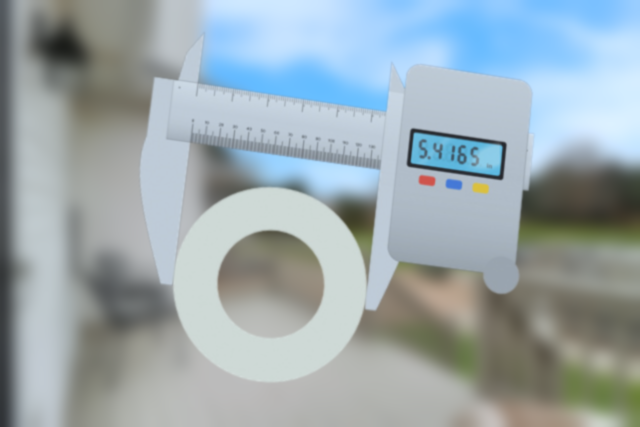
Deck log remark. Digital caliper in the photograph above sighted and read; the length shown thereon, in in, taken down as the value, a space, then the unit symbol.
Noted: 5.4165 in
